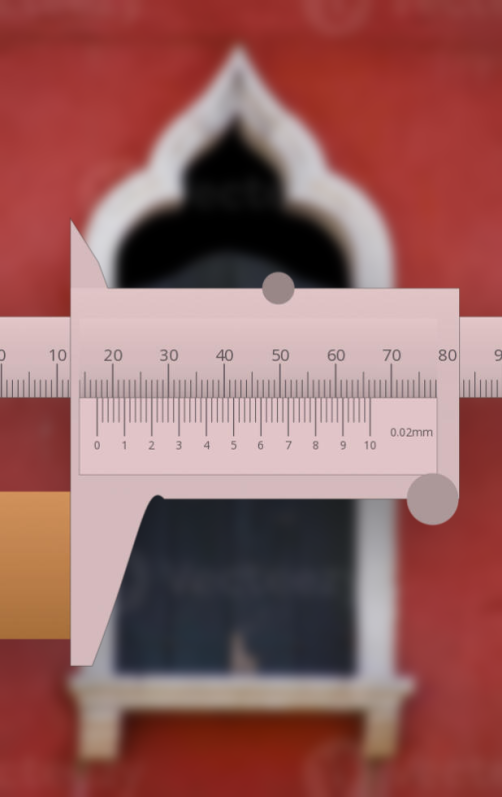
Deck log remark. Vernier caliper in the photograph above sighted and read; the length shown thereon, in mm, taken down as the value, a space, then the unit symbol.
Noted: 17.2 mm
